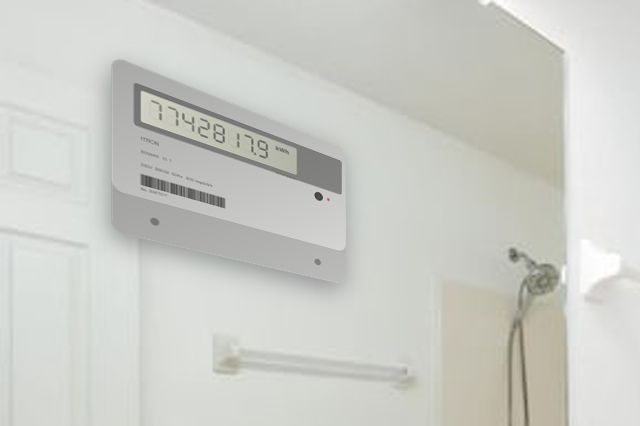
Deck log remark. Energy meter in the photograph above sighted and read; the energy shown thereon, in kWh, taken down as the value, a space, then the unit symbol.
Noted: 7742817.9 kWh
